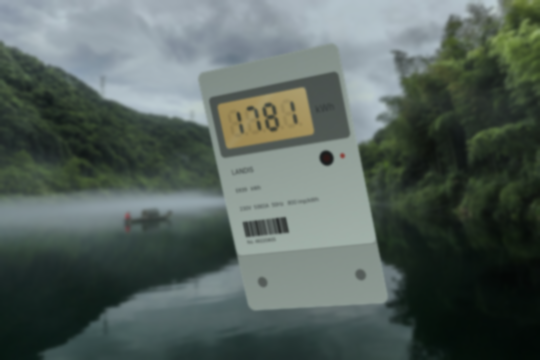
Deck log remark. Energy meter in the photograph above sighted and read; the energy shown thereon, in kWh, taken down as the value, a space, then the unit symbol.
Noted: 1781 kWh
